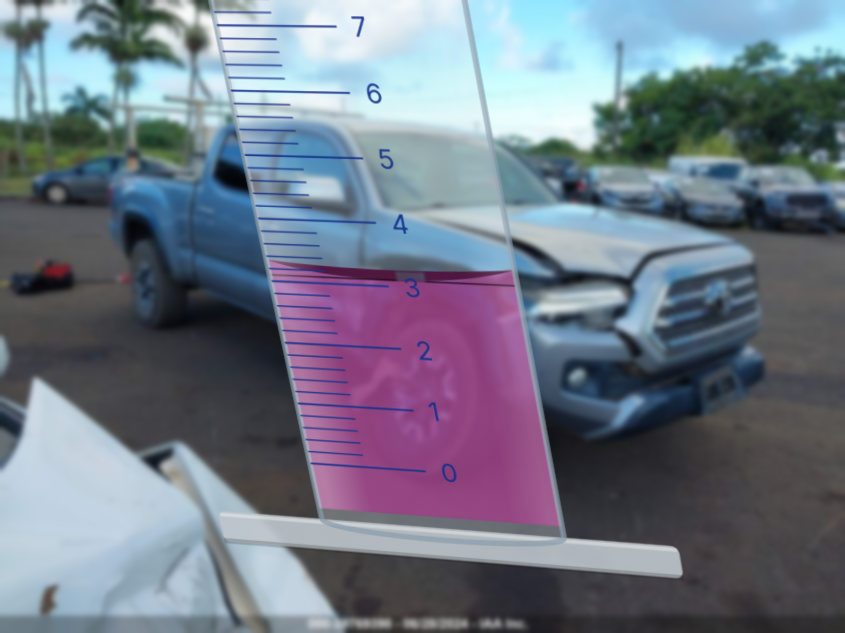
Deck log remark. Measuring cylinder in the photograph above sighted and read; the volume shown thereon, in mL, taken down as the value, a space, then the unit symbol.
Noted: 3.1 mL
